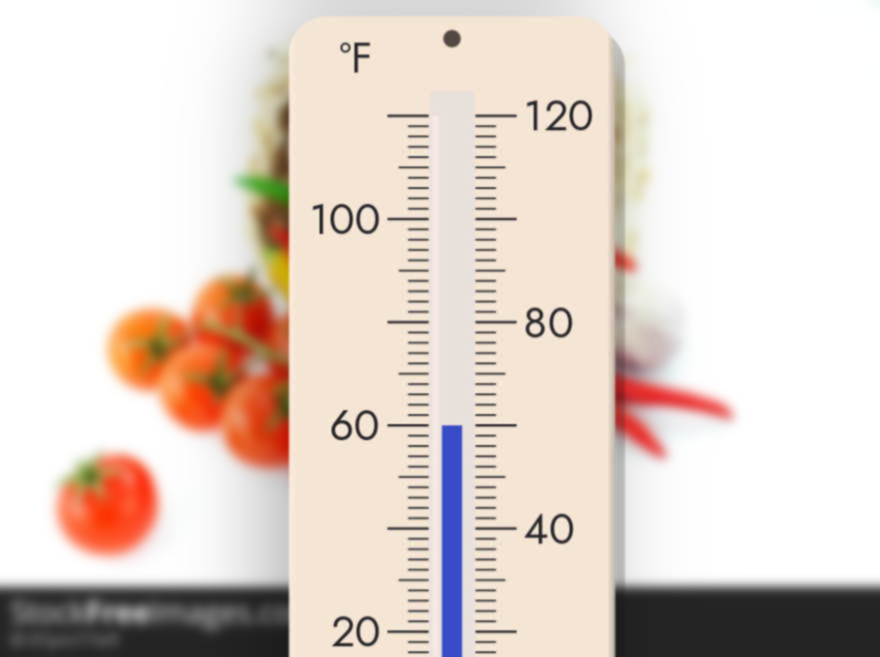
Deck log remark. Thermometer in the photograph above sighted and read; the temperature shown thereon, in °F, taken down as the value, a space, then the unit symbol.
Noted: 60 °F
